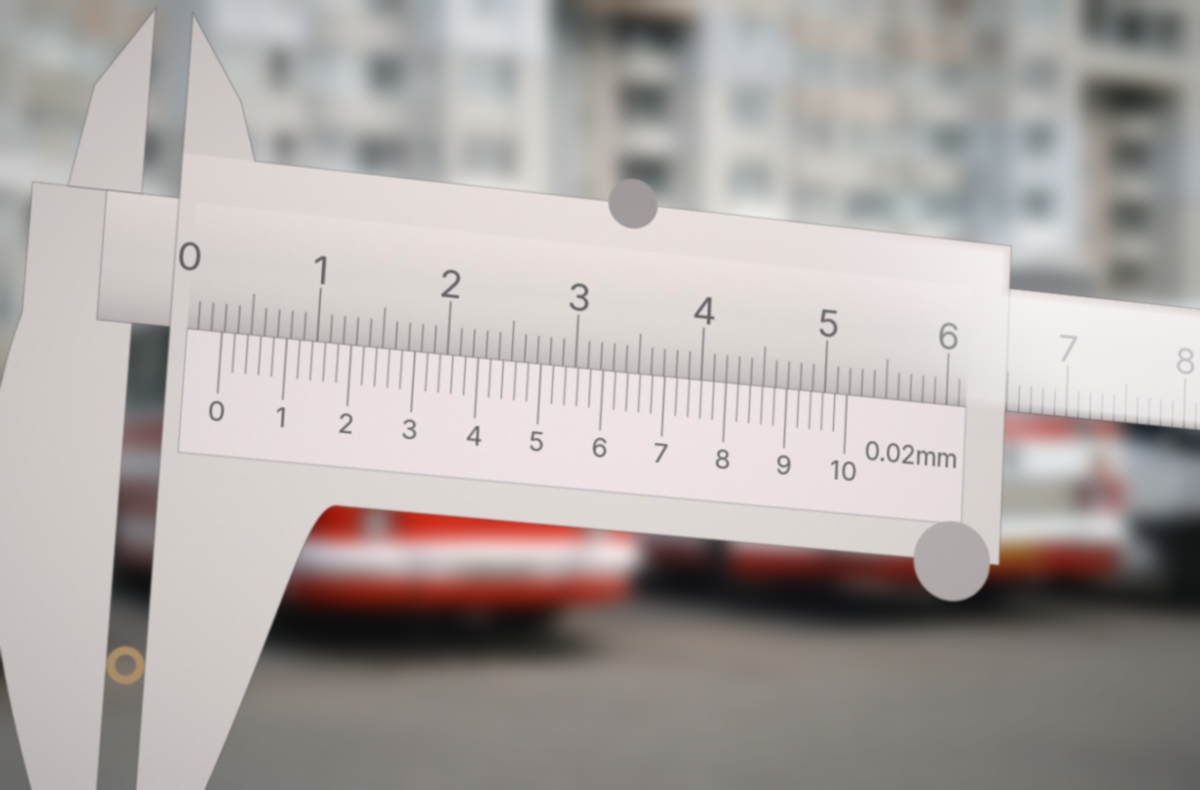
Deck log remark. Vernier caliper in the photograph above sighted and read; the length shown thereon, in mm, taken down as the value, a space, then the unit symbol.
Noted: 2.8 mm
